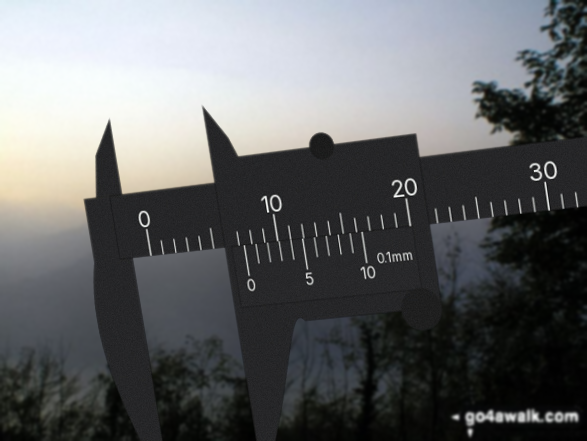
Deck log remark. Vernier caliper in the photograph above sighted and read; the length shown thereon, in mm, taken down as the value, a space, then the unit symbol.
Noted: 7.4 mm
